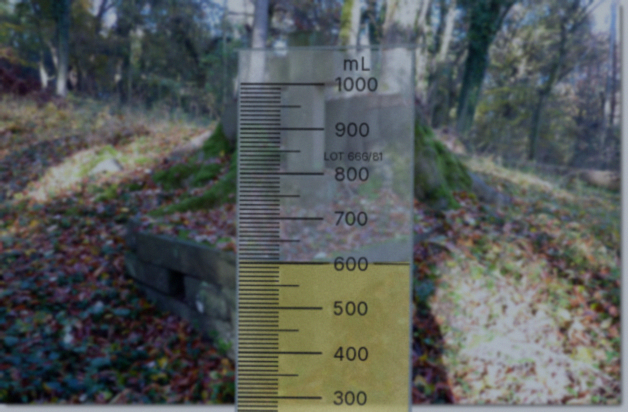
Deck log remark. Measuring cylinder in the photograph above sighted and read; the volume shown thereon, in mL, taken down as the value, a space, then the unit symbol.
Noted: 600 mL
